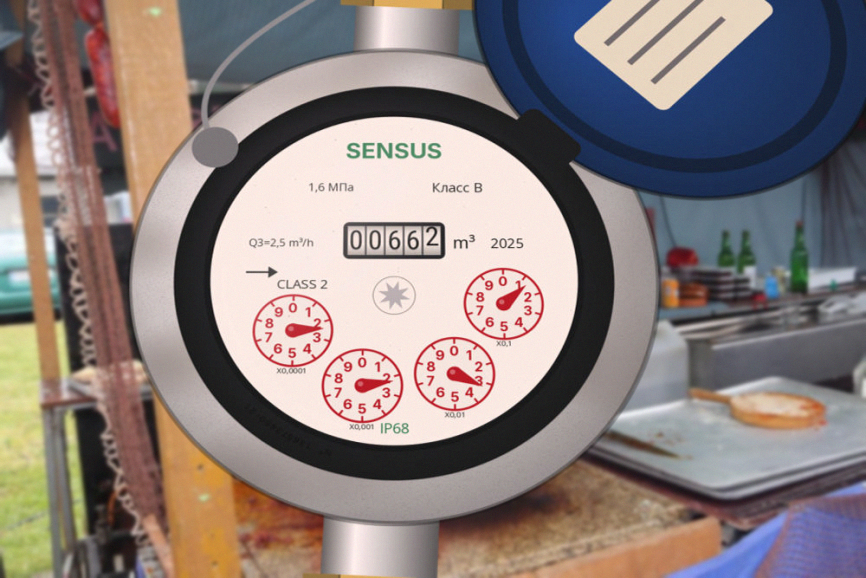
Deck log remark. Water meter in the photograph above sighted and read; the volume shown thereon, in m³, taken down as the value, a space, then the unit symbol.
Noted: 662.1322 m³
